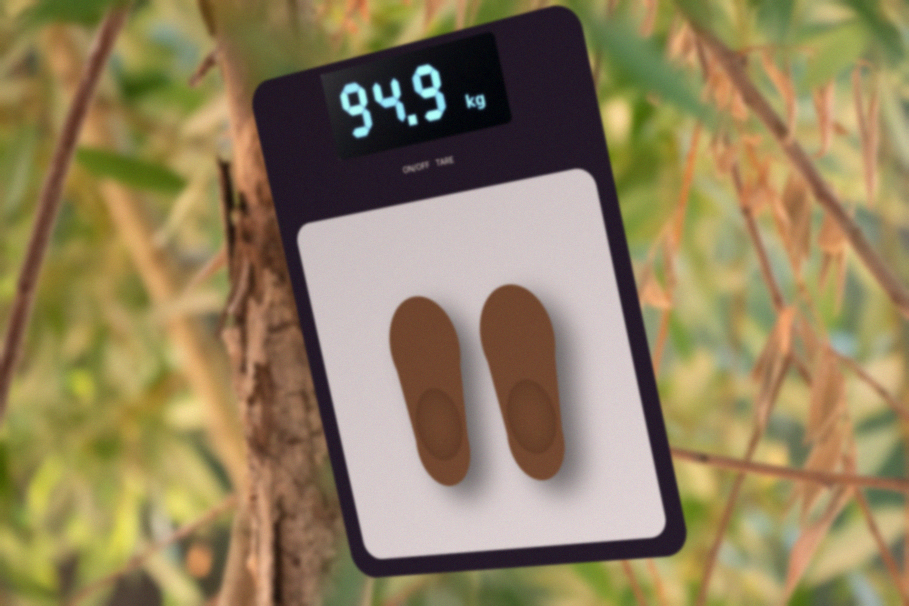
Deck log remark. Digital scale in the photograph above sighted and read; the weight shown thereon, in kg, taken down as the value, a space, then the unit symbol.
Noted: 94.9 kg
